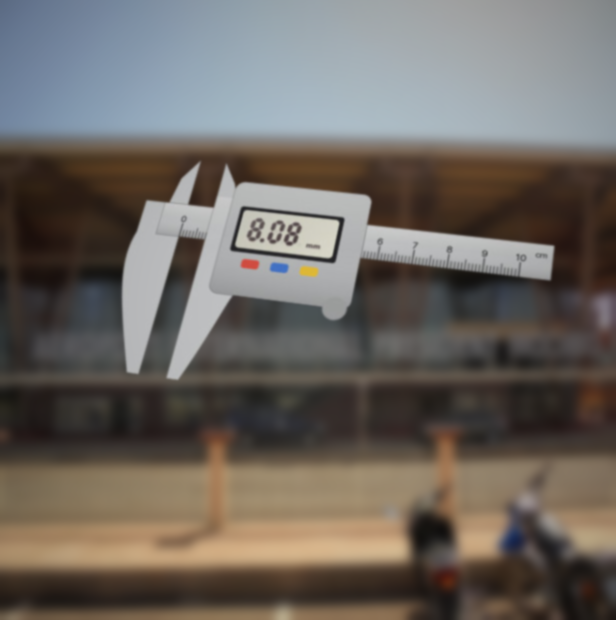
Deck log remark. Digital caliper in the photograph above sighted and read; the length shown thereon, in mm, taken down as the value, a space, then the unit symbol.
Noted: 8.08 mm
